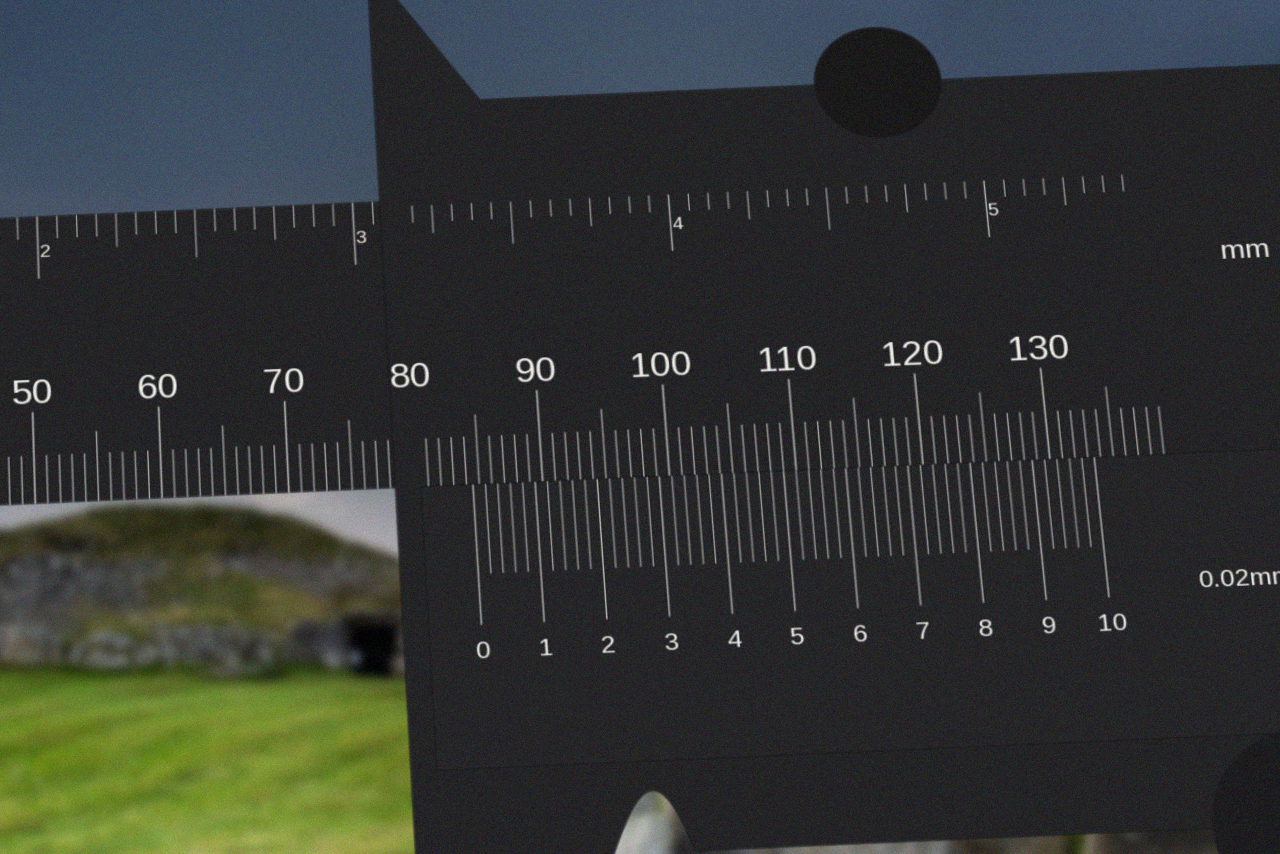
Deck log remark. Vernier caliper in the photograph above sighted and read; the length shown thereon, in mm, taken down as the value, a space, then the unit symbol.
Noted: 84.5 mm
